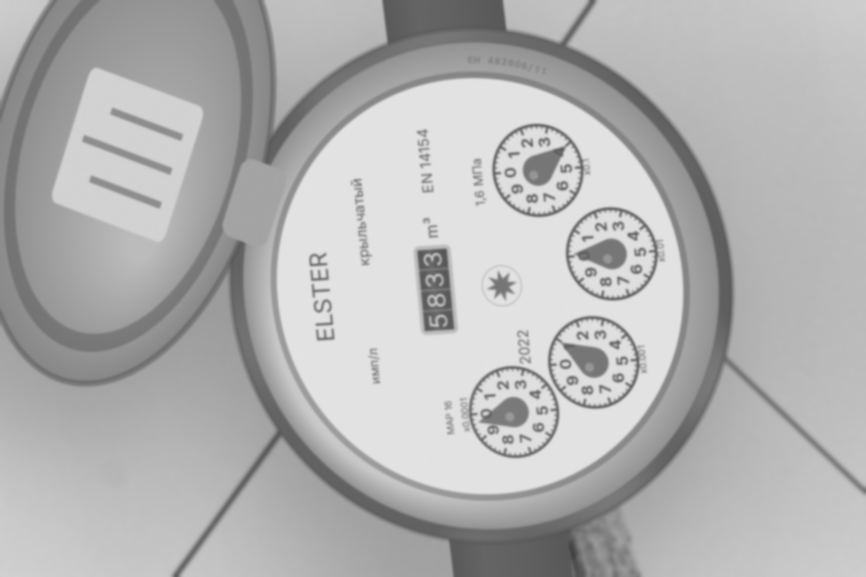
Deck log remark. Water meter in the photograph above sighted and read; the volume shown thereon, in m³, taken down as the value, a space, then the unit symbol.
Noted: 5833.4009 m³
